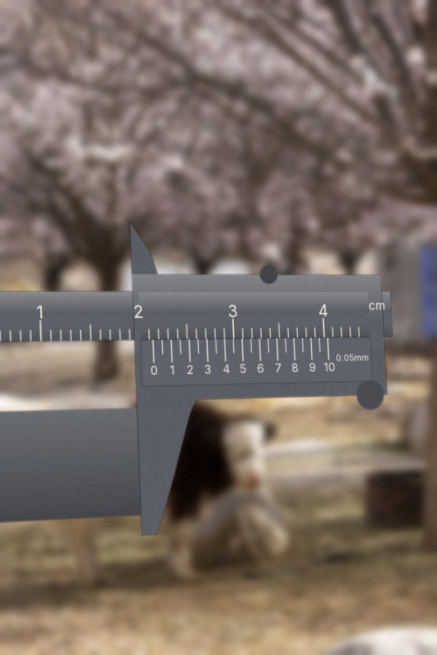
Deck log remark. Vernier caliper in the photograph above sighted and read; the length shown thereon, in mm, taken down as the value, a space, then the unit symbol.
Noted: 21.4 mm
